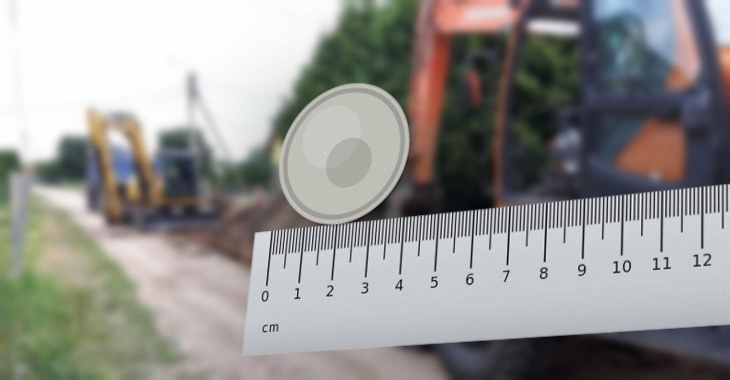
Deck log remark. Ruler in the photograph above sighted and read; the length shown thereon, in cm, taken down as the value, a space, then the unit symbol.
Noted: 4 cm
